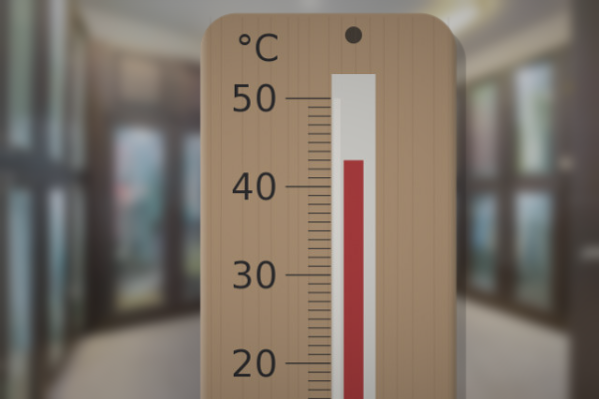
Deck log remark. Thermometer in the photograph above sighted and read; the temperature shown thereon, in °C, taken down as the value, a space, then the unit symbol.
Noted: 43 °C
